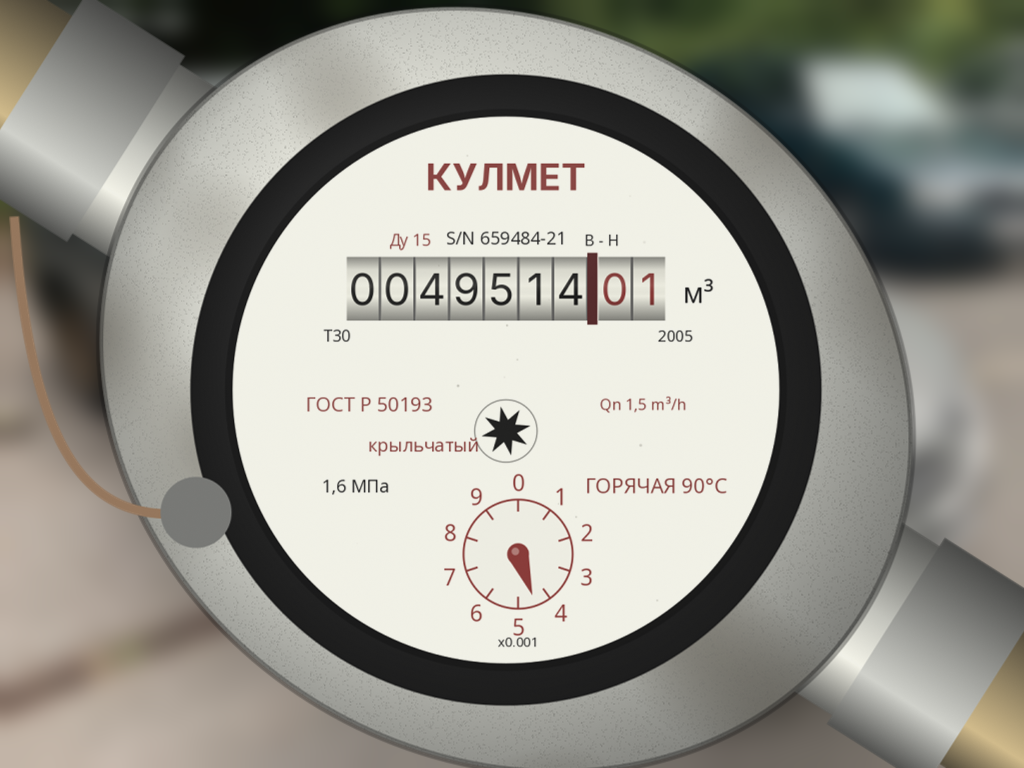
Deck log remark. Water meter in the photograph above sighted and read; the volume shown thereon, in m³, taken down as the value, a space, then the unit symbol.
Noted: 49514.014 m³
